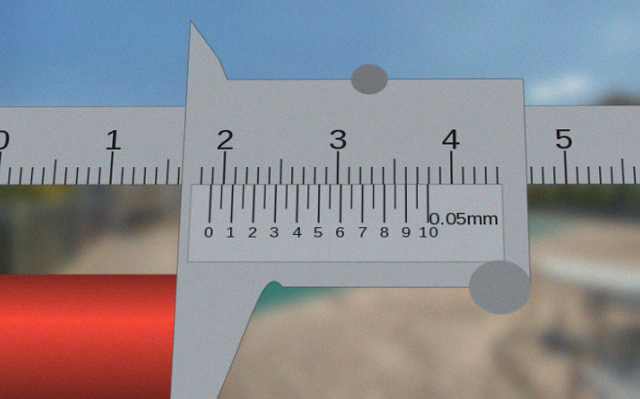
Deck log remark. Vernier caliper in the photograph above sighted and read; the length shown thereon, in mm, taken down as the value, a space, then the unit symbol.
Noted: 18.9 mm
